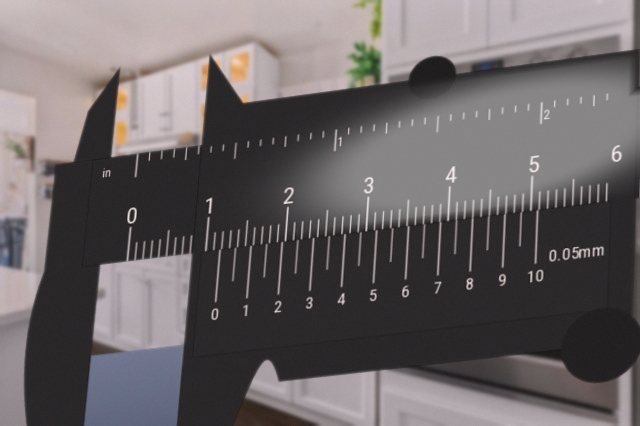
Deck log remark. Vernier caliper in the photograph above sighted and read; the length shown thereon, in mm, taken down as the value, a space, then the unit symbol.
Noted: 11.8 mm
